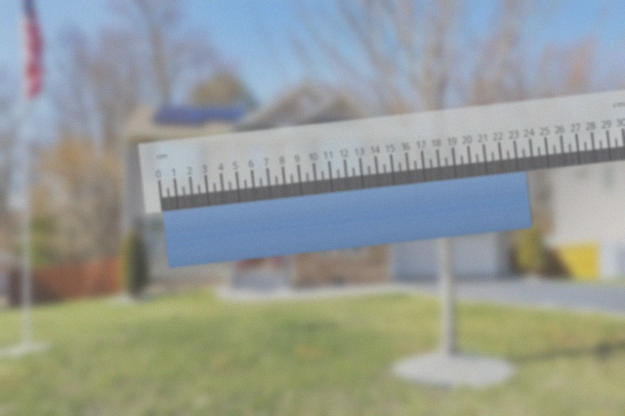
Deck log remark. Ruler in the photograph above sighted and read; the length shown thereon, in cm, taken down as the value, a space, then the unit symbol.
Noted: 23.5 cm
